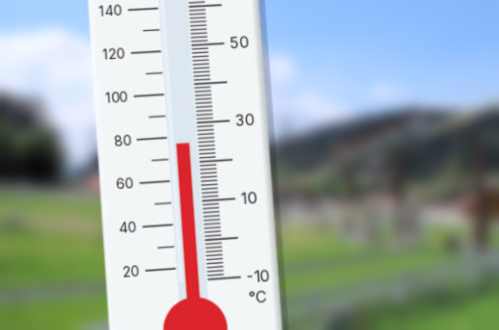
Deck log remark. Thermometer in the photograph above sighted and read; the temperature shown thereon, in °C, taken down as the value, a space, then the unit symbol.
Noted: 25 °C
